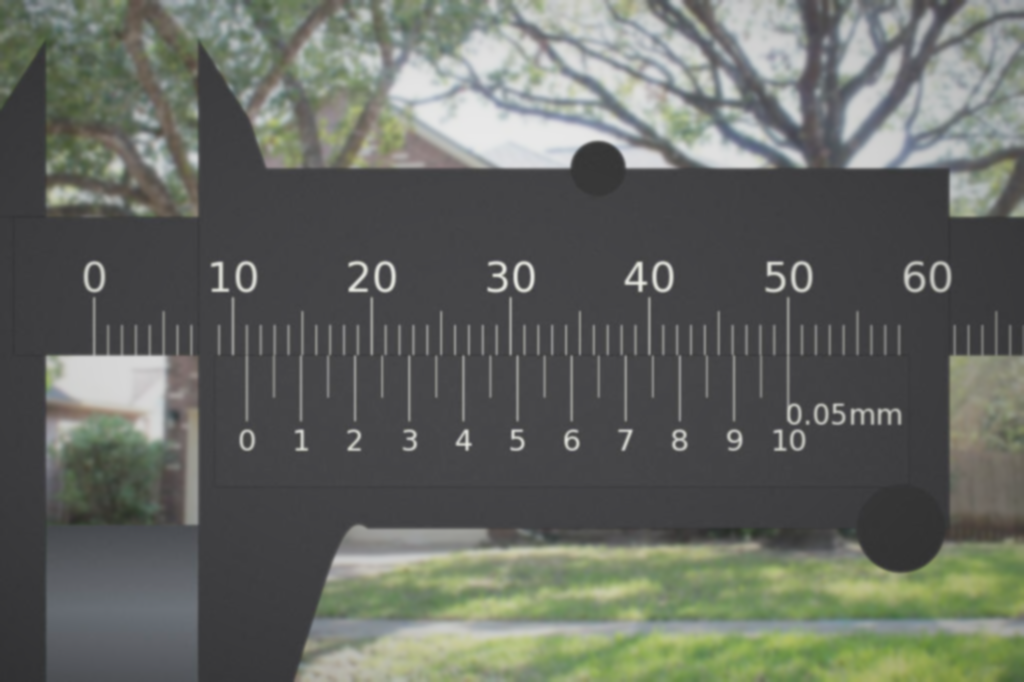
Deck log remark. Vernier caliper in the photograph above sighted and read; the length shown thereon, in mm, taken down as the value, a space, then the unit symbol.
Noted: 11.0 mm
